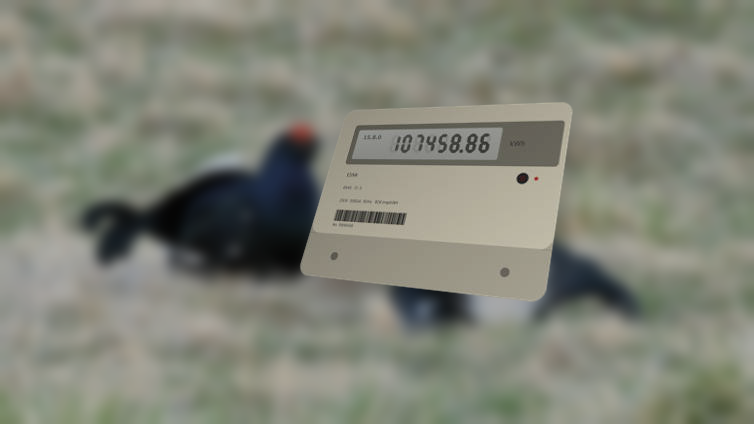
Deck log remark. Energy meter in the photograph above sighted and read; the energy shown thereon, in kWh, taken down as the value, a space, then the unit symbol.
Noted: 107458.86 kWh
